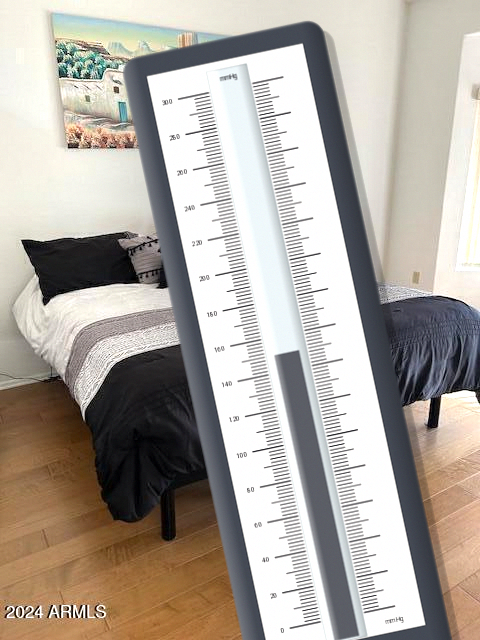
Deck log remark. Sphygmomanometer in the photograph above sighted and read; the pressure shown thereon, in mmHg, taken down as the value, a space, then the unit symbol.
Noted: 150 mmHg
